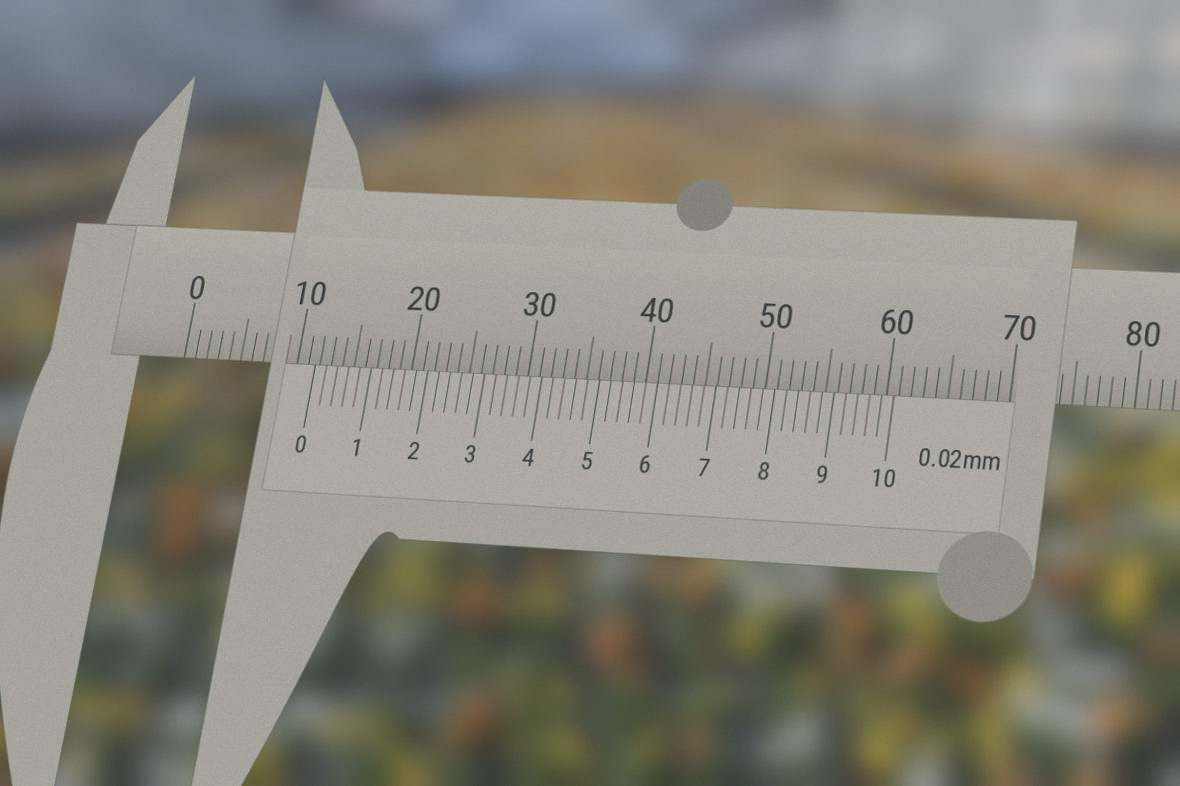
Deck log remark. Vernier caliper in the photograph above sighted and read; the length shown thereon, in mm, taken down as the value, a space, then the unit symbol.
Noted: 11.6 mm
